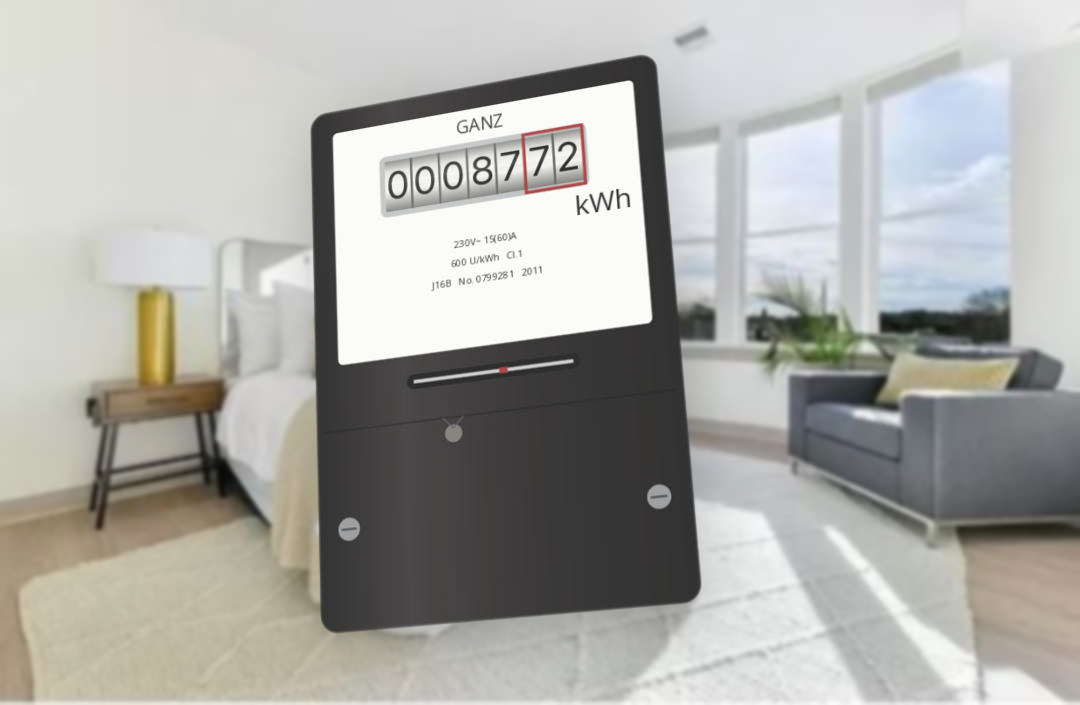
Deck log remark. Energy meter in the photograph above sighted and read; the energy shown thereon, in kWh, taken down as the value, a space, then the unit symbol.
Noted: 87.72 kWh
